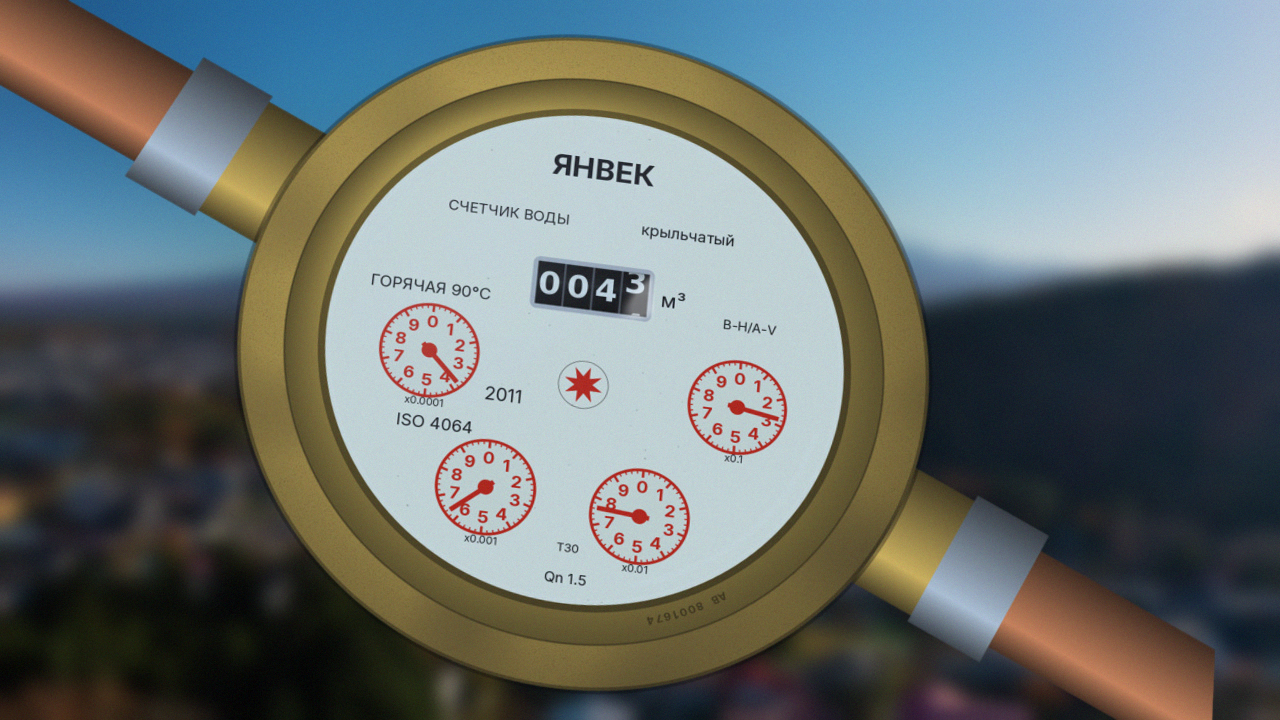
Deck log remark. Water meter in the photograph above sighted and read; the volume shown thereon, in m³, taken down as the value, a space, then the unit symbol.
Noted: 43.2763 m³
